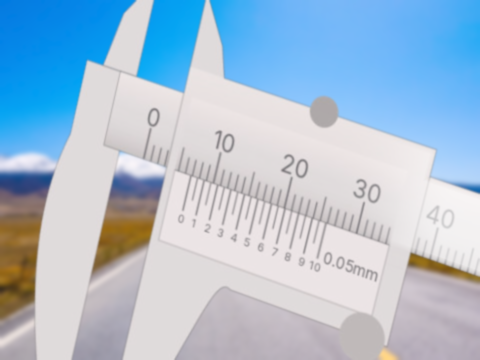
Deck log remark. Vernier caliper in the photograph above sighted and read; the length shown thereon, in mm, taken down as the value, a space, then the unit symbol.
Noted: 6.8 mm
